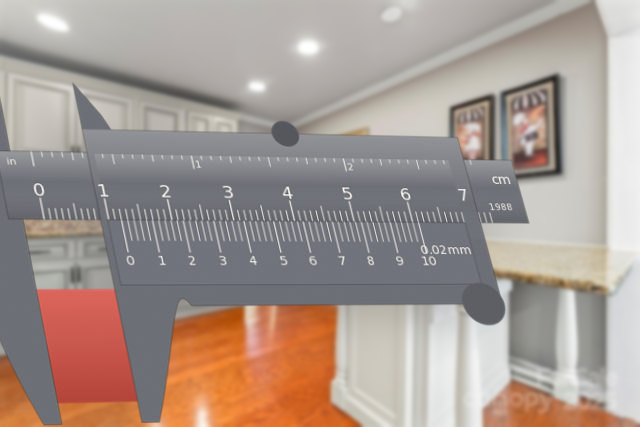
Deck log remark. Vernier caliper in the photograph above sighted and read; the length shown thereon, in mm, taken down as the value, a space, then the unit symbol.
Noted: 12.0 mm
